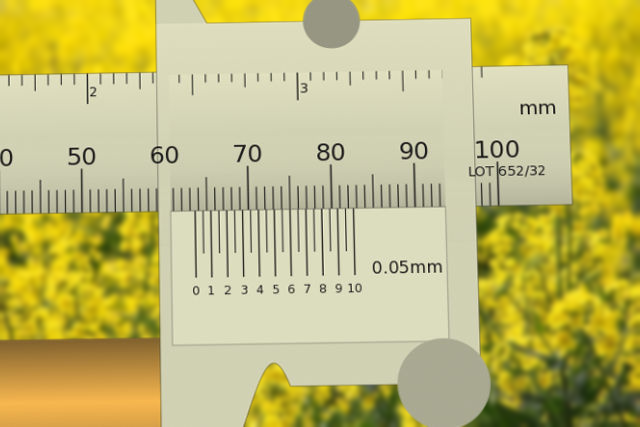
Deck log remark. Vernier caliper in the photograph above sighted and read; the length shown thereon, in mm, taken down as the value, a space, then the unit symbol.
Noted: 63.6 mm
